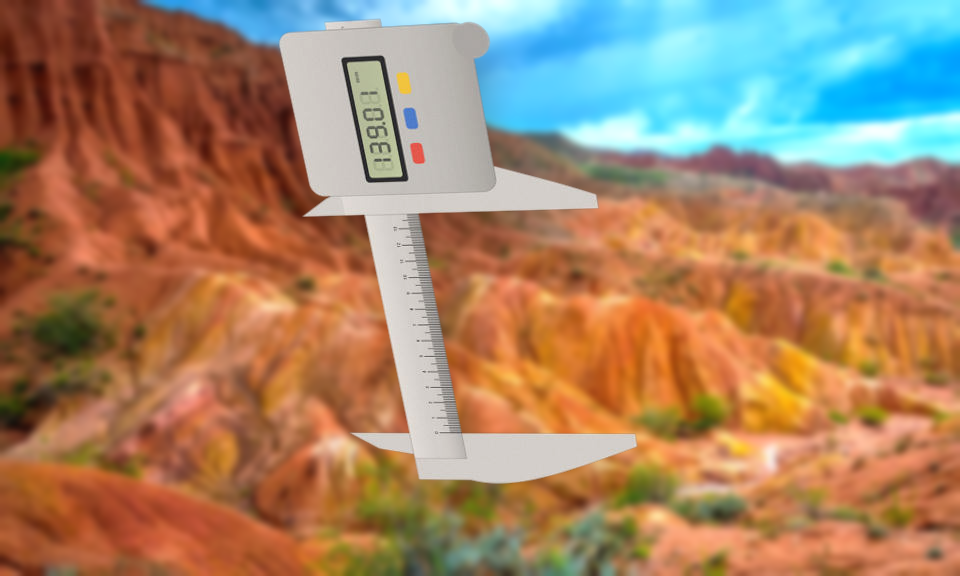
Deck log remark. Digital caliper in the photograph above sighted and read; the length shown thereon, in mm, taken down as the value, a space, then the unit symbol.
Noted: 139.01 mm
